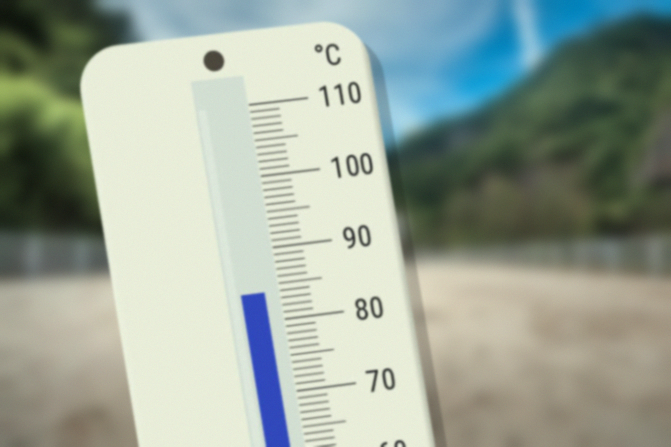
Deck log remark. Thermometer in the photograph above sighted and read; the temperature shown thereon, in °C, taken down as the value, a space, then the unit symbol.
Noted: 84 °C
